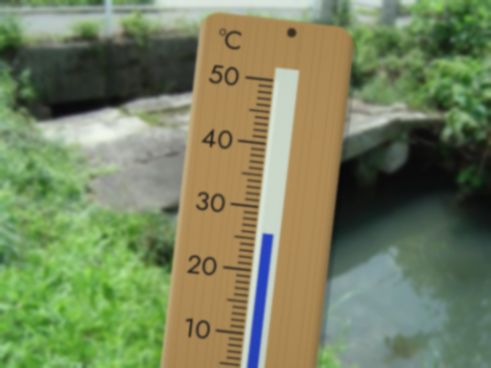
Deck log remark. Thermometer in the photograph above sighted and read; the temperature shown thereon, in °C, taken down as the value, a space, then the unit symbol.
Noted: 26 °C
